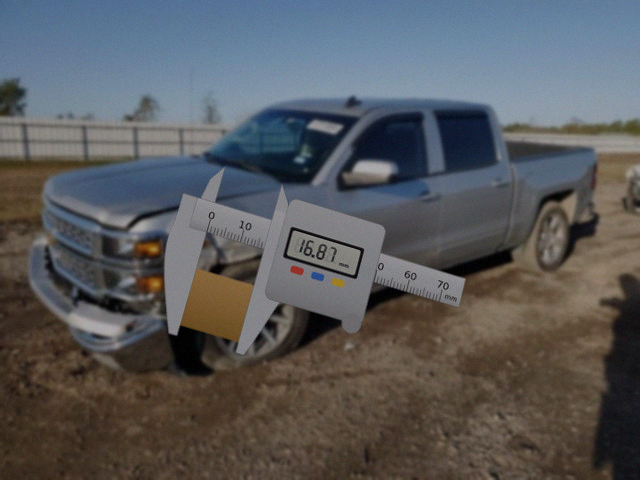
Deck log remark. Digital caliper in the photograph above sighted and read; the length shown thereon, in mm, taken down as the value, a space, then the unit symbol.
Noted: 16.87 mm
